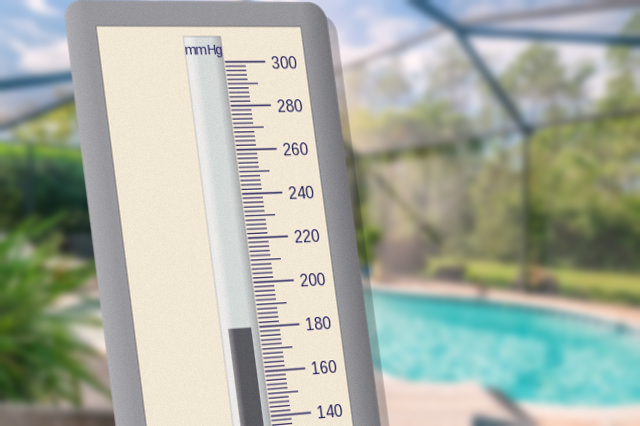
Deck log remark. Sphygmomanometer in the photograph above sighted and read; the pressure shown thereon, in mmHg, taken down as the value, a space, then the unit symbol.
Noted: 180 mmHg
